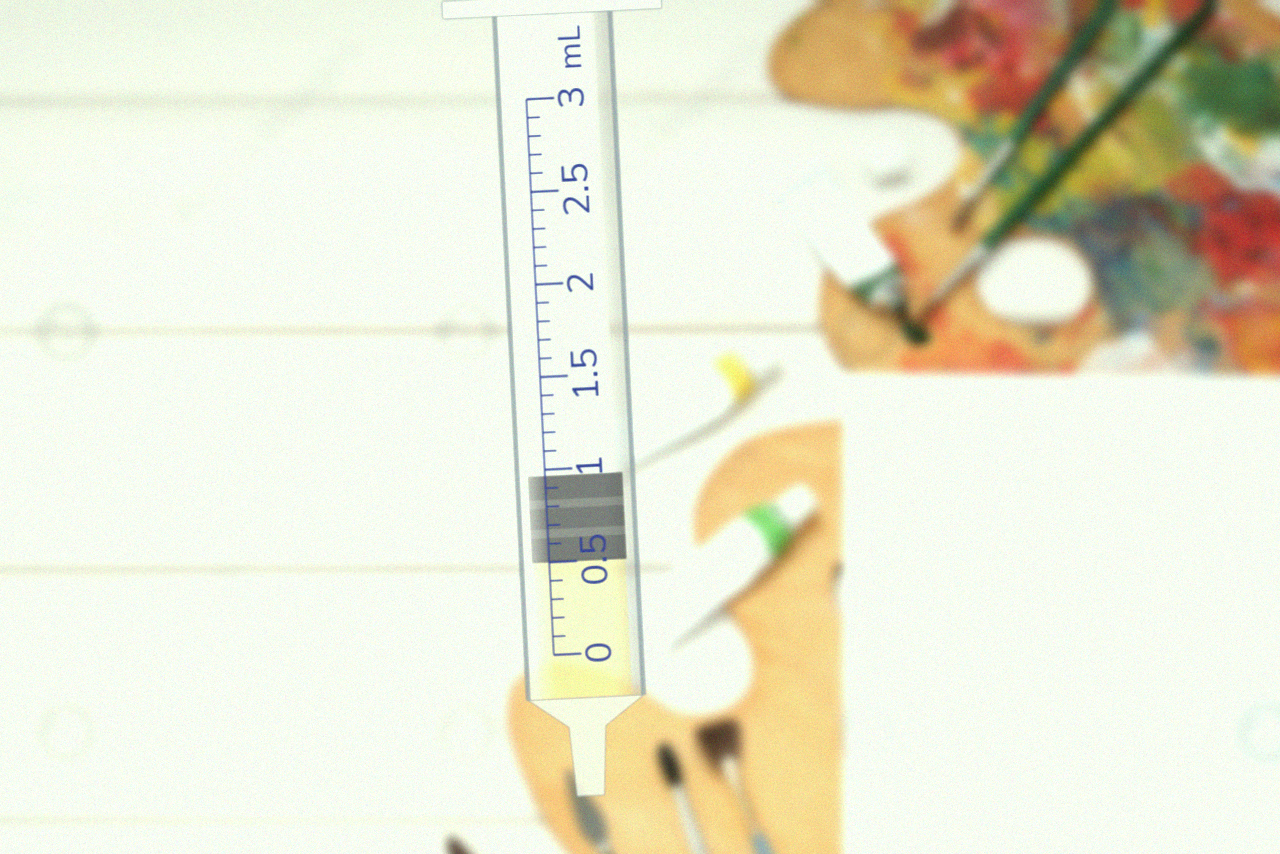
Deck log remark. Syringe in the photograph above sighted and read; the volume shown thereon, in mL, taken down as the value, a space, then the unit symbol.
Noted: 0.5 mL
